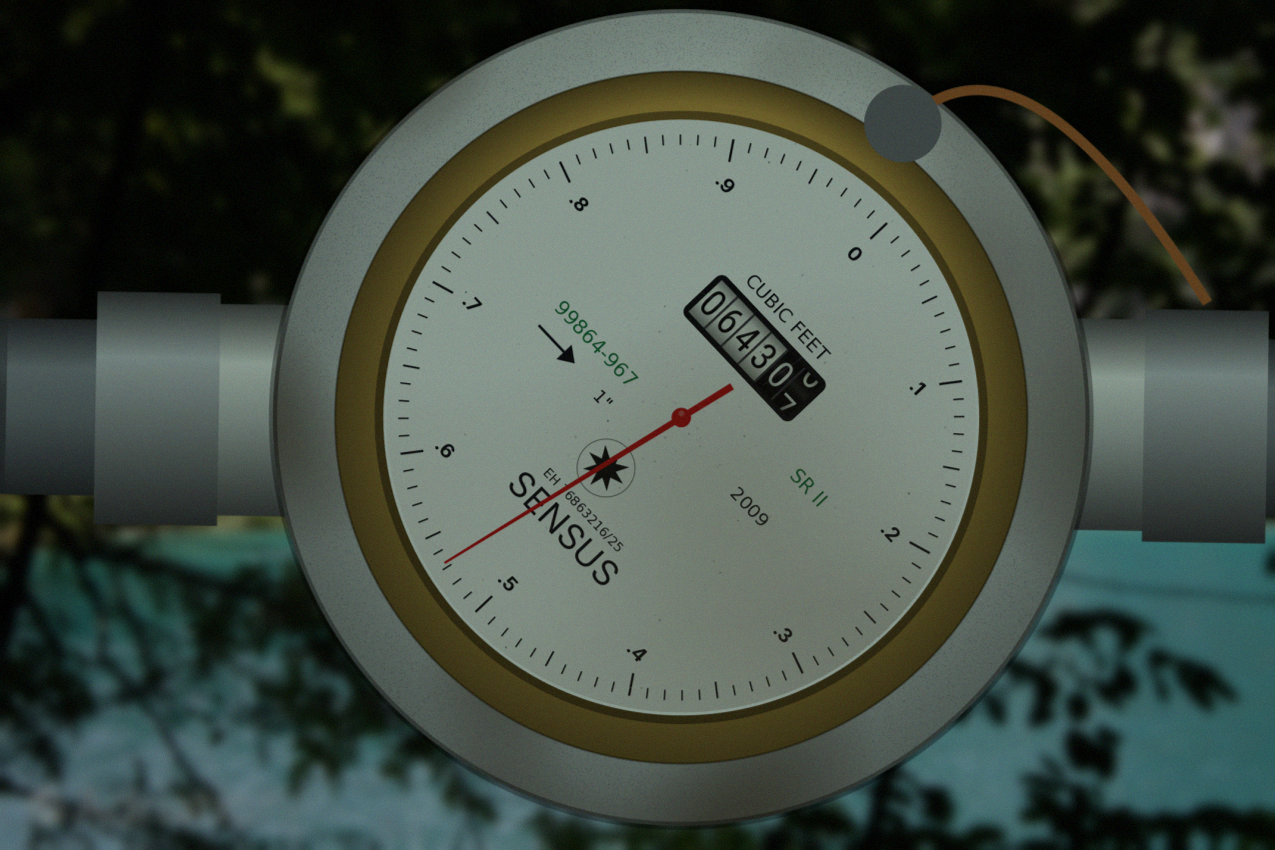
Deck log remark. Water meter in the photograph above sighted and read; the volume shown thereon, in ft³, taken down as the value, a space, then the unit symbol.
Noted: 64306.53 ft³
